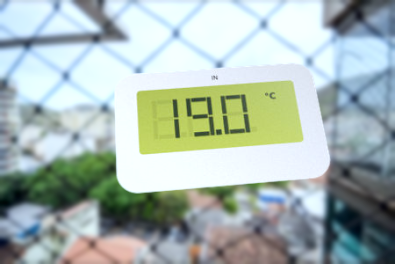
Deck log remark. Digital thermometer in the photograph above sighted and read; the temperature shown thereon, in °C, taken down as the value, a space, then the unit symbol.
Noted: 19.0 °C
